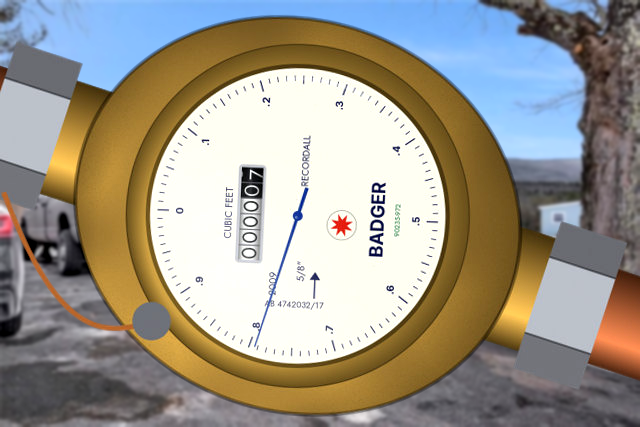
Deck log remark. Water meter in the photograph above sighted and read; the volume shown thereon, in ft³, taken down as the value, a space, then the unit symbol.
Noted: 6.79 ft³
